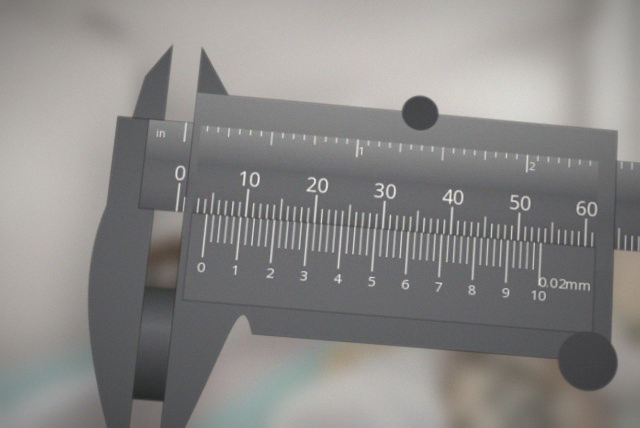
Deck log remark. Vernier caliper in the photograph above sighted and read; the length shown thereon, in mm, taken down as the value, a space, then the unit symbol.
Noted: 4.4 mm
